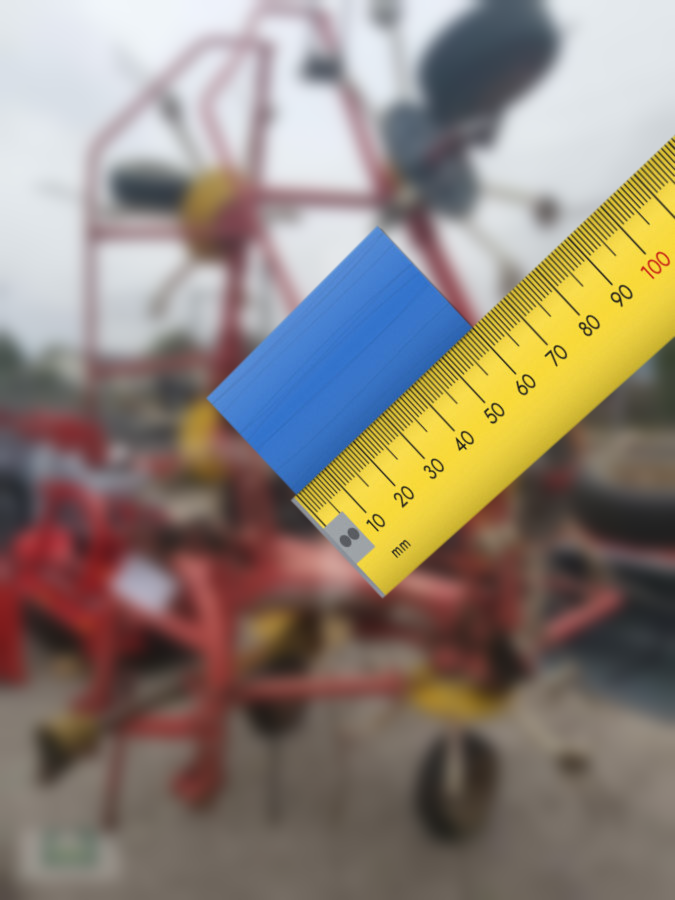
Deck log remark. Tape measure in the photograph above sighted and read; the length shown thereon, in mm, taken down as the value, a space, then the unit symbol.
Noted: 60 mm
